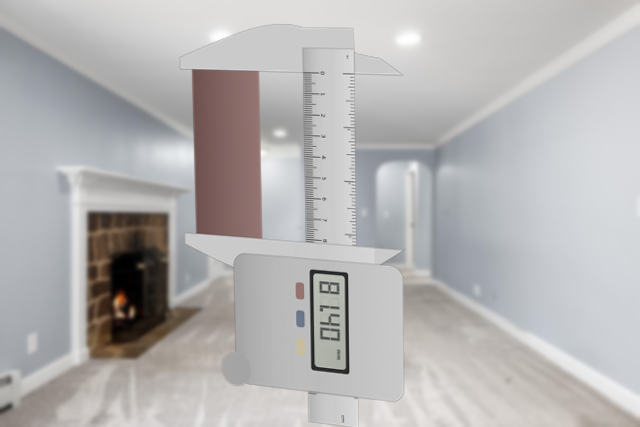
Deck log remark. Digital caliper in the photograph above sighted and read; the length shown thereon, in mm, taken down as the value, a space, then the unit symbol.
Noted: 81.40 mm
